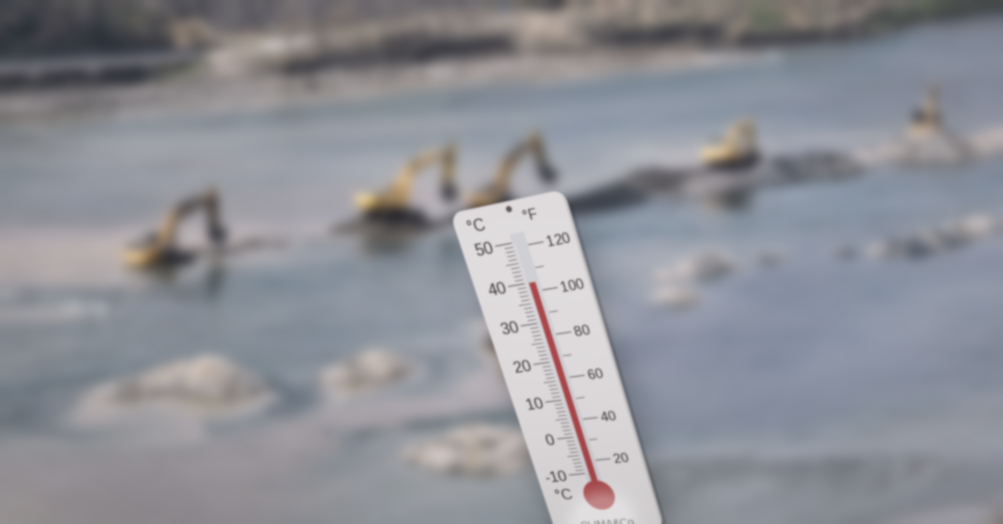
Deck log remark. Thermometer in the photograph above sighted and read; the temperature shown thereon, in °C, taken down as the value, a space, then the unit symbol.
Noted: 40 °C
